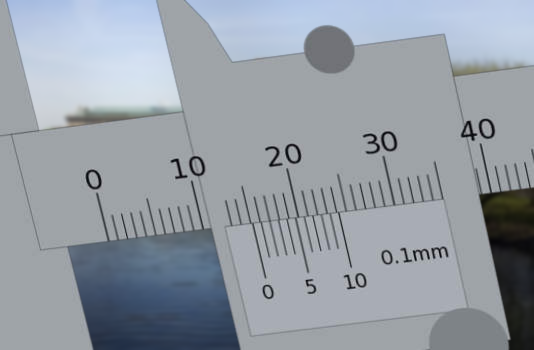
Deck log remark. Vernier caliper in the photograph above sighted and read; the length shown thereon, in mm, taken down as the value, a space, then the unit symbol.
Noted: 15.2 mm
